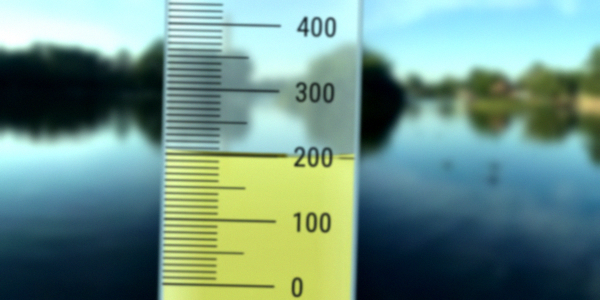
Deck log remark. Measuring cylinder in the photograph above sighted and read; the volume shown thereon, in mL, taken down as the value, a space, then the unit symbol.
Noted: 200 mL
